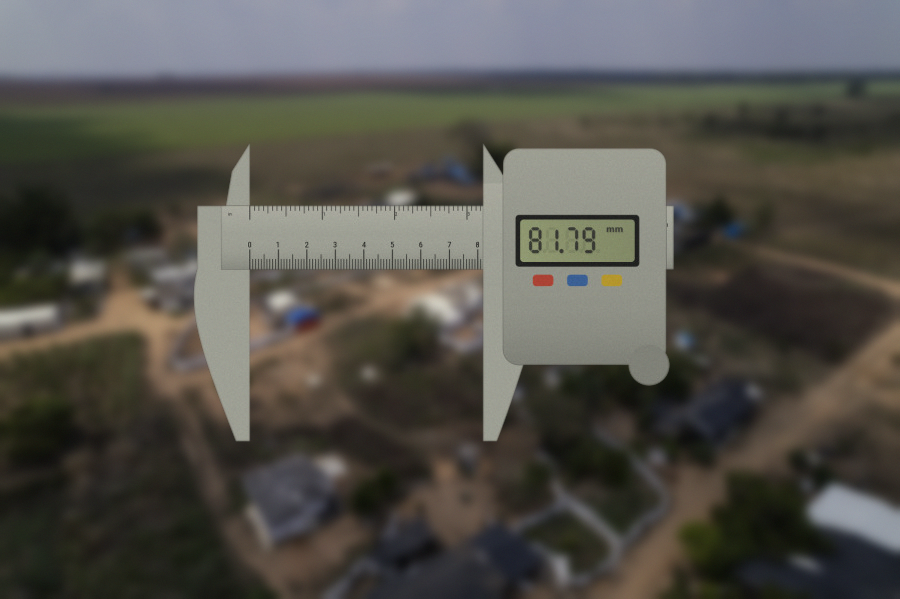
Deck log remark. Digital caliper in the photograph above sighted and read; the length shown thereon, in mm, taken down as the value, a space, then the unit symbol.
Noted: 81.79 mm
